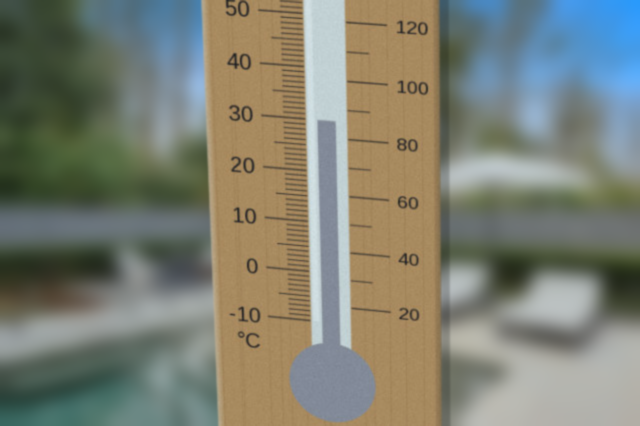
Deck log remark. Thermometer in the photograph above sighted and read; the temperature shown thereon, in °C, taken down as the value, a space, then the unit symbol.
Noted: 30 °C
